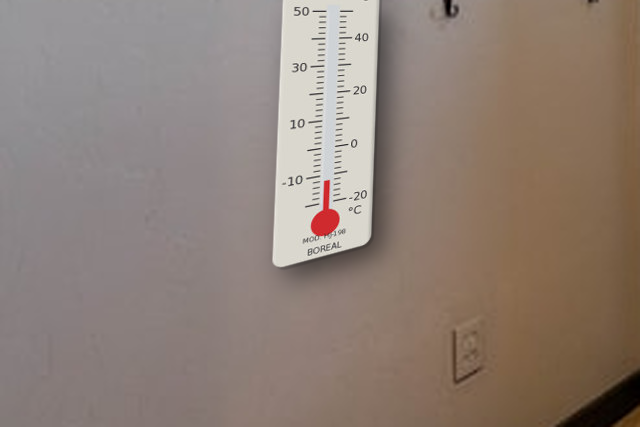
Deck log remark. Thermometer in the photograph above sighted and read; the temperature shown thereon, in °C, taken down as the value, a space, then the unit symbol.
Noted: -12 °C
